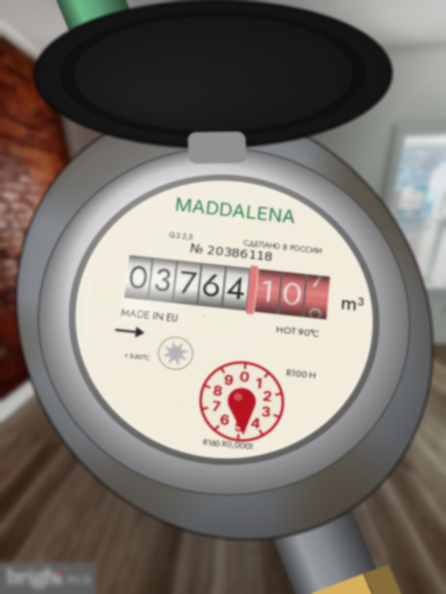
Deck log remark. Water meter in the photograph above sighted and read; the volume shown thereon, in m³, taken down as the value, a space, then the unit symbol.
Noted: 3764.1074 m³
